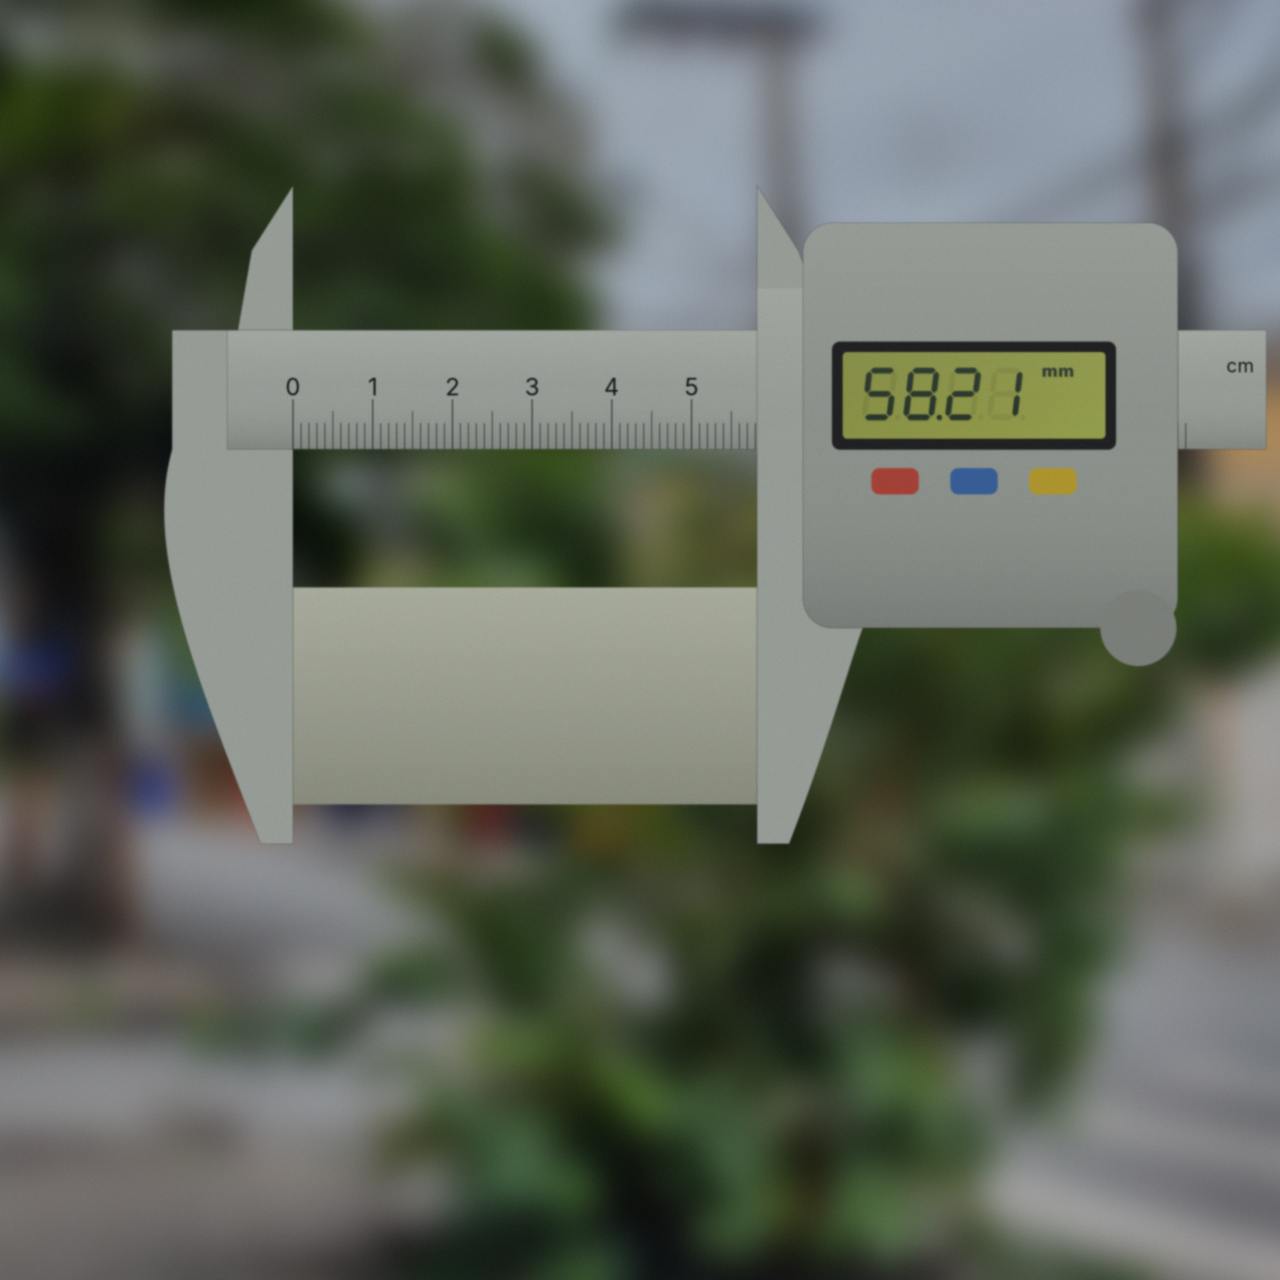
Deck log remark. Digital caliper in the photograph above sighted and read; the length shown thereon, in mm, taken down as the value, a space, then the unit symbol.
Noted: 58.21 mm
